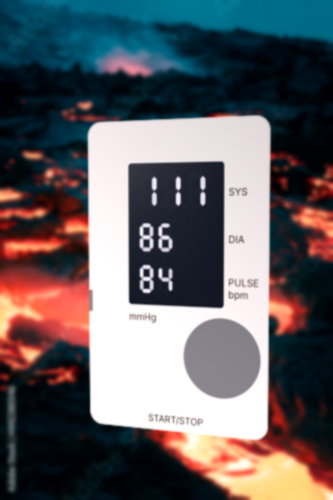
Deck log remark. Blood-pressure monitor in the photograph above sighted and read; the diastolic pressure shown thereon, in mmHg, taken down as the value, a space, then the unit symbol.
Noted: 86 mmHg
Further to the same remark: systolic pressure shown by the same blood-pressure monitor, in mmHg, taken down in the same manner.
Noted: 111 mmHg
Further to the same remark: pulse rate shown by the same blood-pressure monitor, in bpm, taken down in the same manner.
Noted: 84 bpm
